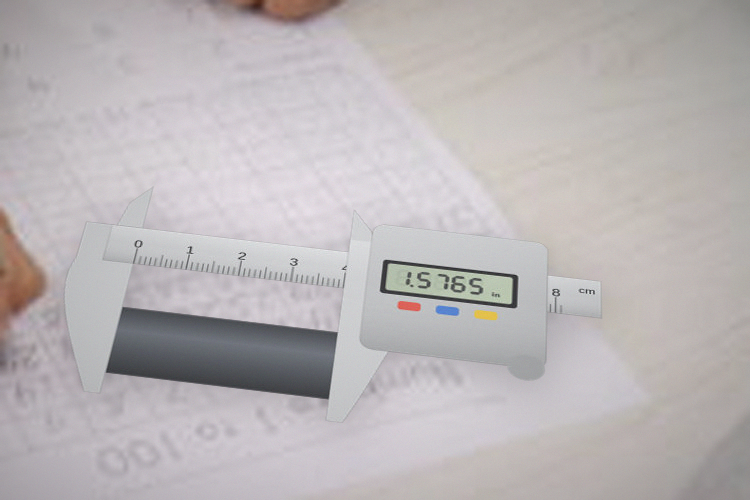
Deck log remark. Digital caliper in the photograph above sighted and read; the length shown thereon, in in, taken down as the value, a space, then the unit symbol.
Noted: 1.5765 in
